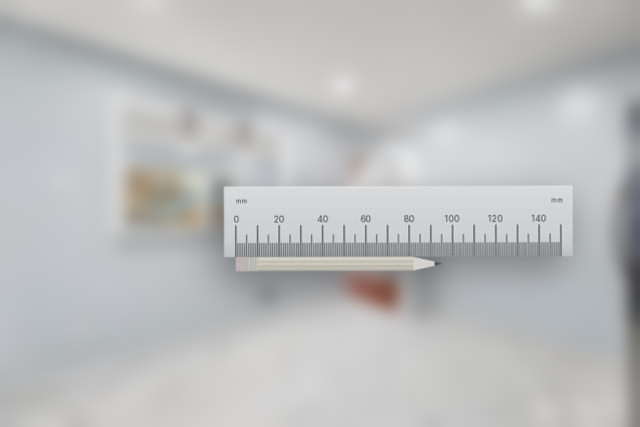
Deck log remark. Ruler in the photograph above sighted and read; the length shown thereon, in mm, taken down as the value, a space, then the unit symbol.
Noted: 95 mm
